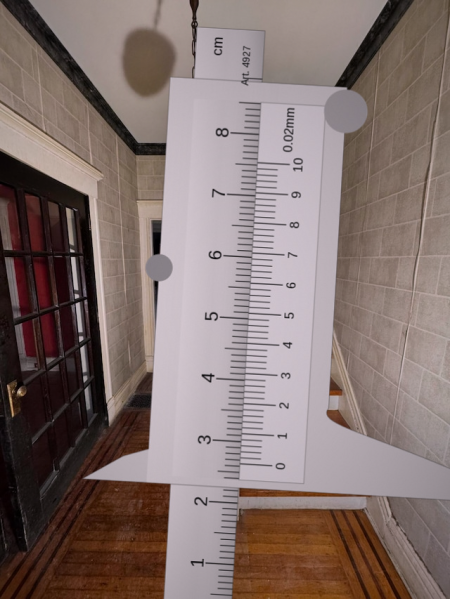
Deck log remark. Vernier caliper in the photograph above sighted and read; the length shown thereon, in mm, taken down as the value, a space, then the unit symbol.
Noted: 26.4 mm
